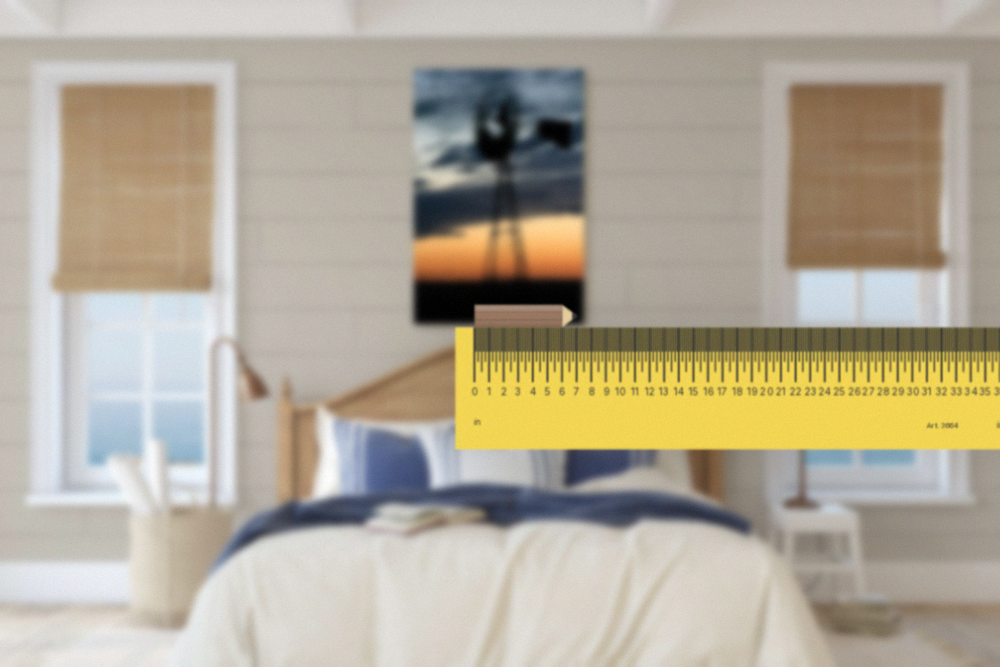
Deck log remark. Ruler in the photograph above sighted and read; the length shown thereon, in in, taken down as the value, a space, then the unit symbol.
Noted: 7 in
